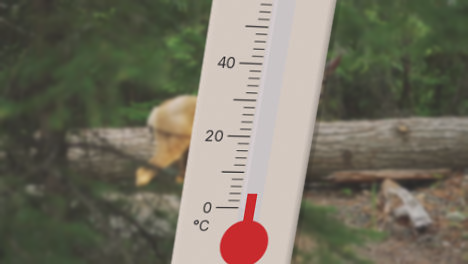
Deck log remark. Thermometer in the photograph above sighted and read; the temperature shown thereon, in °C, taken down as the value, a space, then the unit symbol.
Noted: 4 °C
